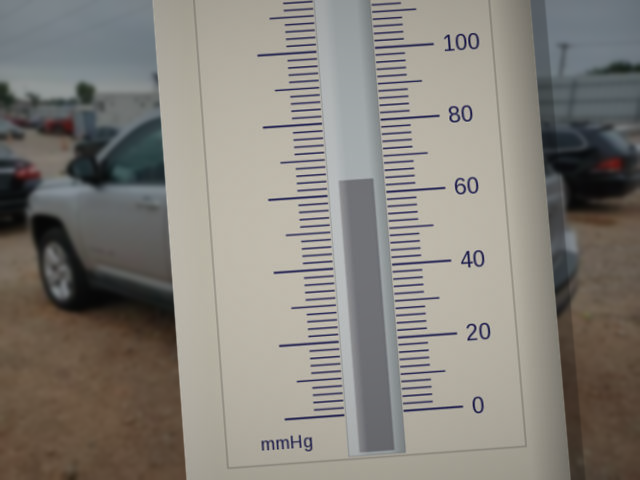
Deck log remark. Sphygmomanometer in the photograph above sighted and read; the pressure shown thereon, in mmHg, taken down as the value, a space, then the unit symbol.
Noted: 64 mmHg
